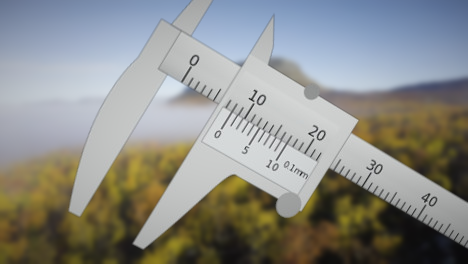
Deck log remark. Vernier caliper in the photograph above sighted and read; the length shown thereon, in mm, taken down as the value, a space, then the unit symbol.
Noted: 8.0 mm
